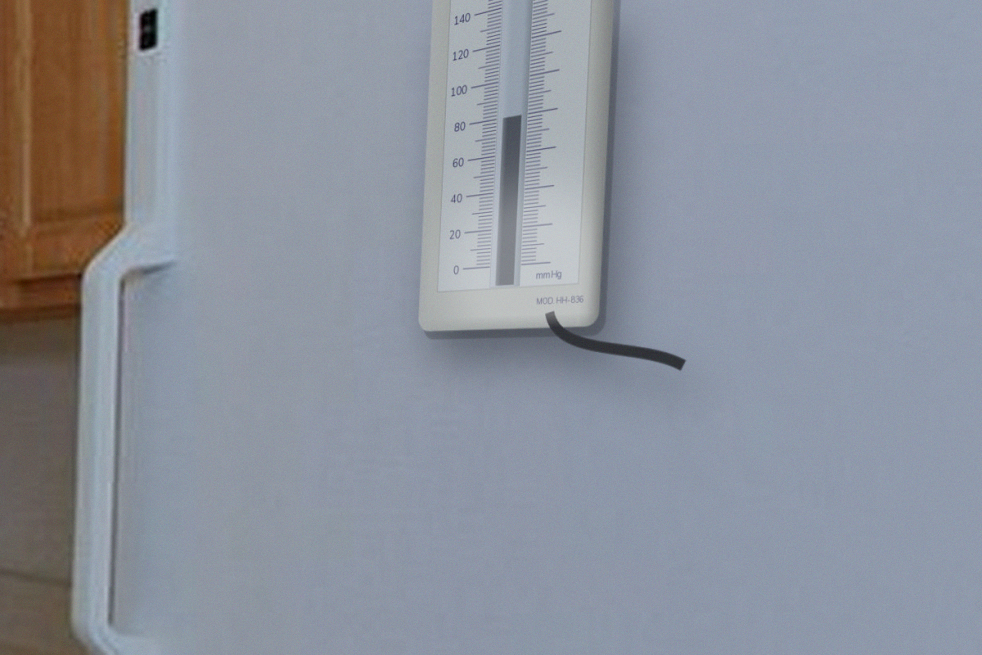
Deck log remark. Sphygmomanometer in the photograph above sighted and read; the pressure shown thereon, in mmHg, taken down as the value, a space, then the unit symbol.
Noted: 80 mmHg
